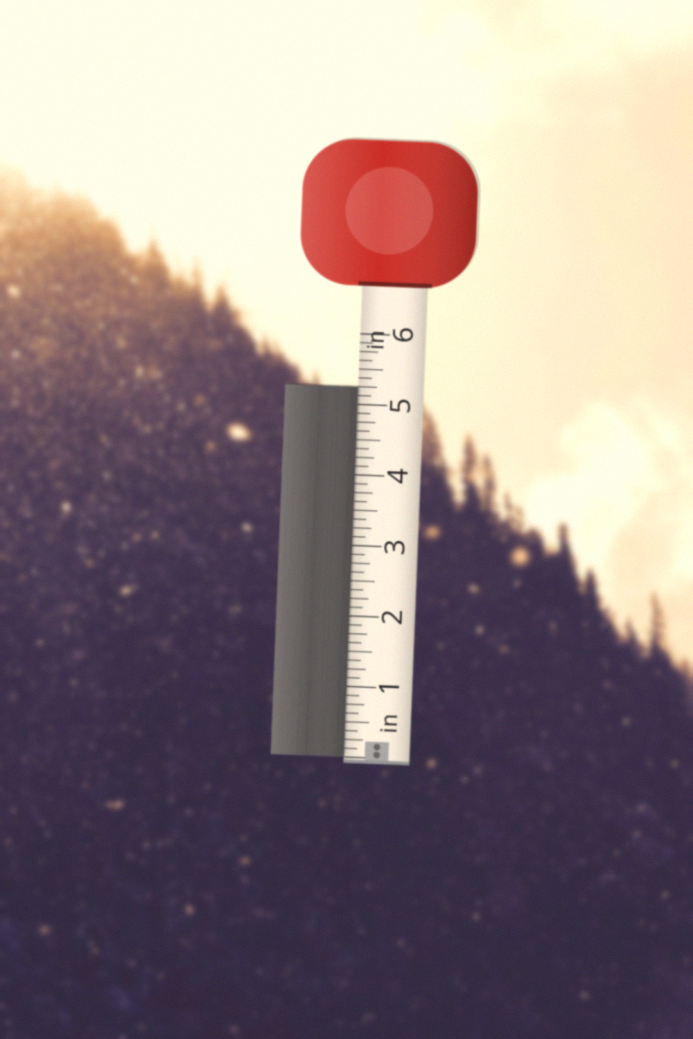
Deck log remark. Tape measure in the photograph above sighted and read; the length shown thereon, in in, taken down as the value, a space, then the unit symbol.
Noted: 5.25 in
